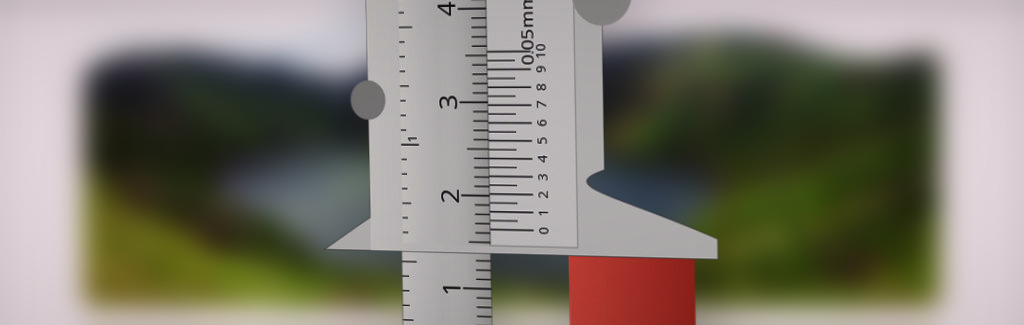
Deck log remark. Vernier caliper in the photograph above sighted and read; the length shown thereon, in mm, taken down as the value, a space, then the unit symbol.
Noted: 16.4 mm
